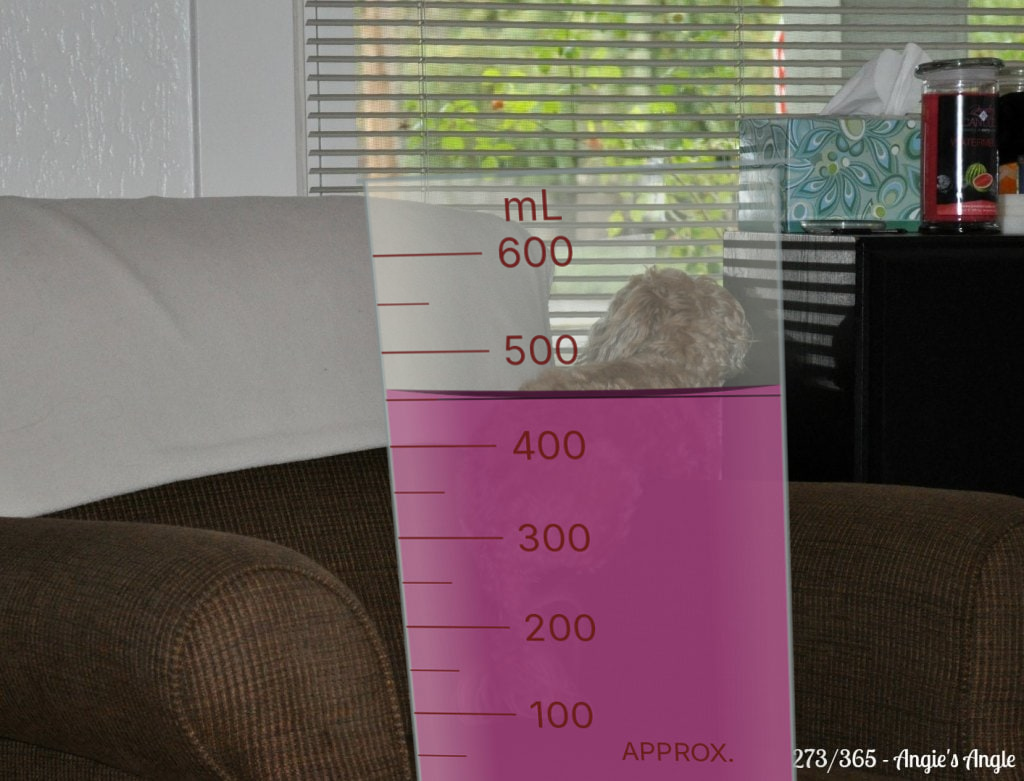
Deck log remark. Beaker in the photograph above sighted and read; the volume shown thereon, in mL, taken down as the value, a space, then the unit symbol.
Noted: 450 mL
